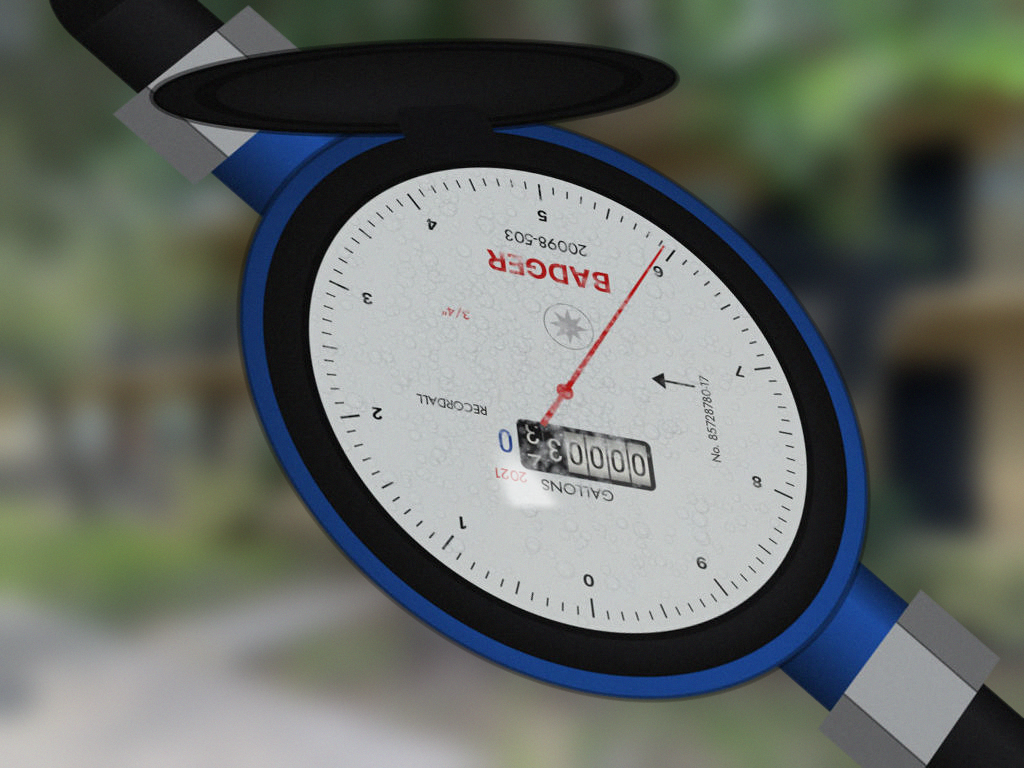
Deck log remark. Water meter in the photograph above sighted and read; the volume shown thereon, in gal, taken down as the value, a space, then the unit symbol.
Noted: 325.9 gal
